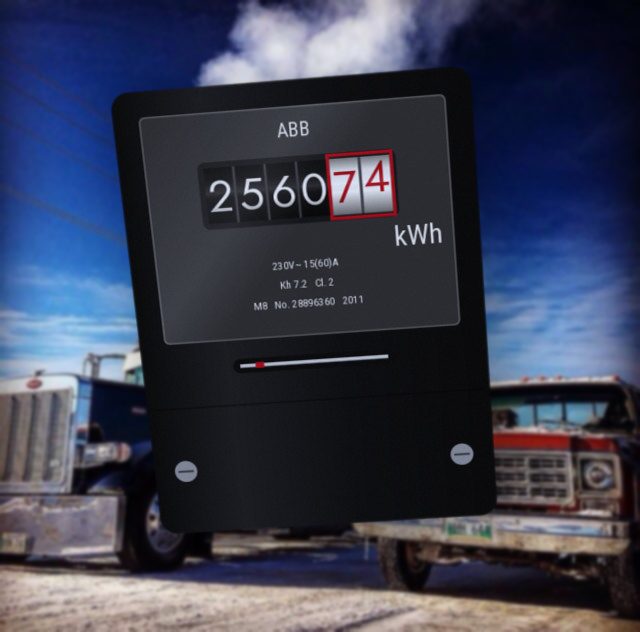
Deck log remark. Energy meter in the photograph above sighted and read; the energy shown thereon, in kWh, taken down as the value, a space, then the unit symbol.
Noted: 2560.74 kWh
